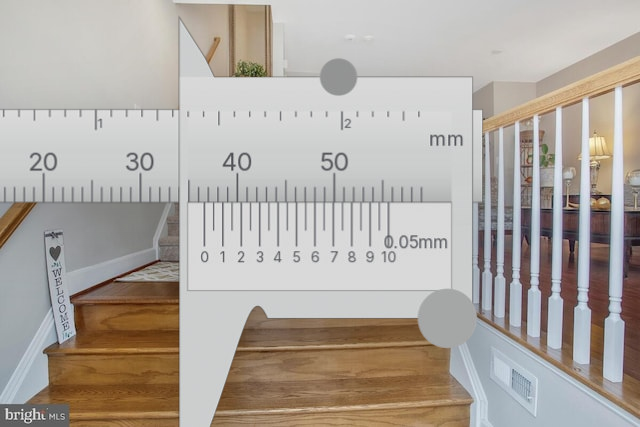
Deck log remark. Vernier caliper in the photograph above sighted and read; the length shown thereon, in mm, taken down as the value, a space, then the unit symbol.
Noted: 36.6 mm
